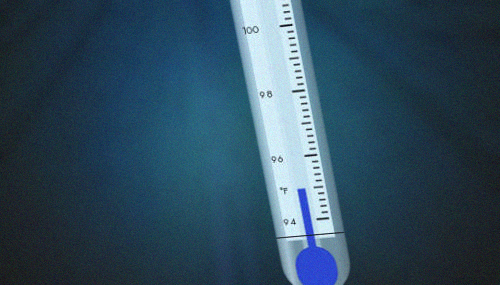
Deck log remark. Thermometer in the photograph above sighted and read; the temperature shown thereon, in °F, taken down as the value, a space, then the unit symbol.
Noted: 95 °F
